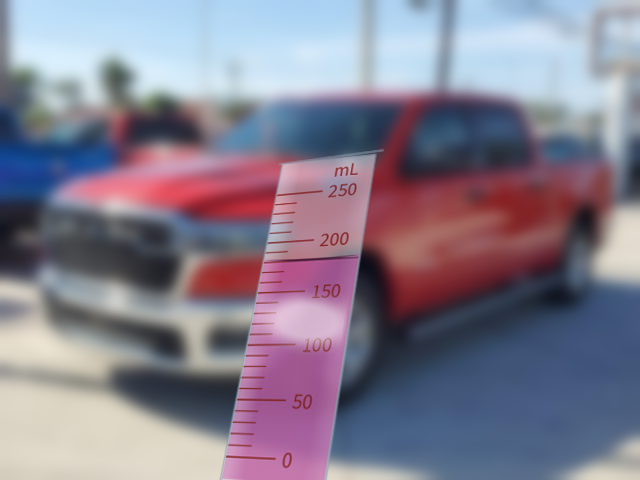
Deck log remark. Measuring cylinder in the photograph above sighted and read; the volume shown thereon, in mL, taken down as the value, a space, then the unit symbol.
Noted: 180 mL
